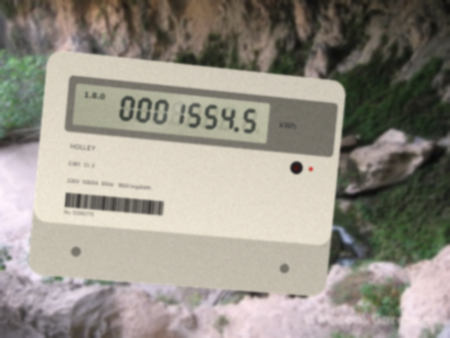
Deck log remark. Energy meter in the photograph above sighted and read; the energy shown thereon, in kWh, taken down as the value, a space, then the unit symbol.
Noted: 1554.5 kWh
